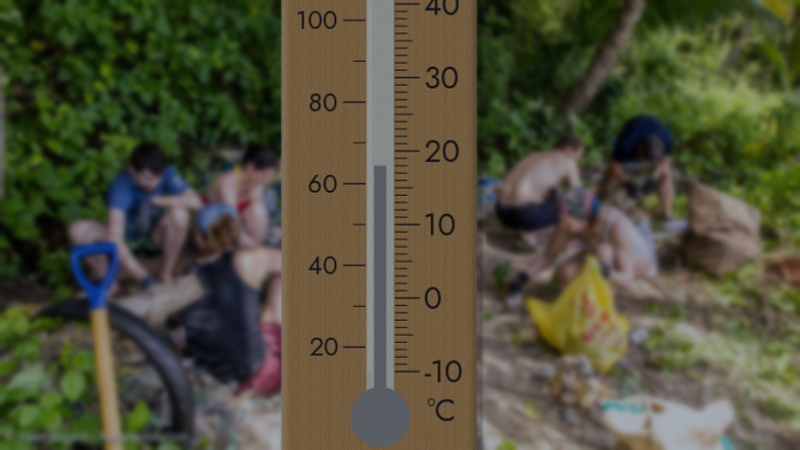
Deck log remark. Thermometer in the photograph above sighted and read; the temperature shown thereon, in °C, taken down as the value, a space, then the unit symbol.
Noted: 18 °C
